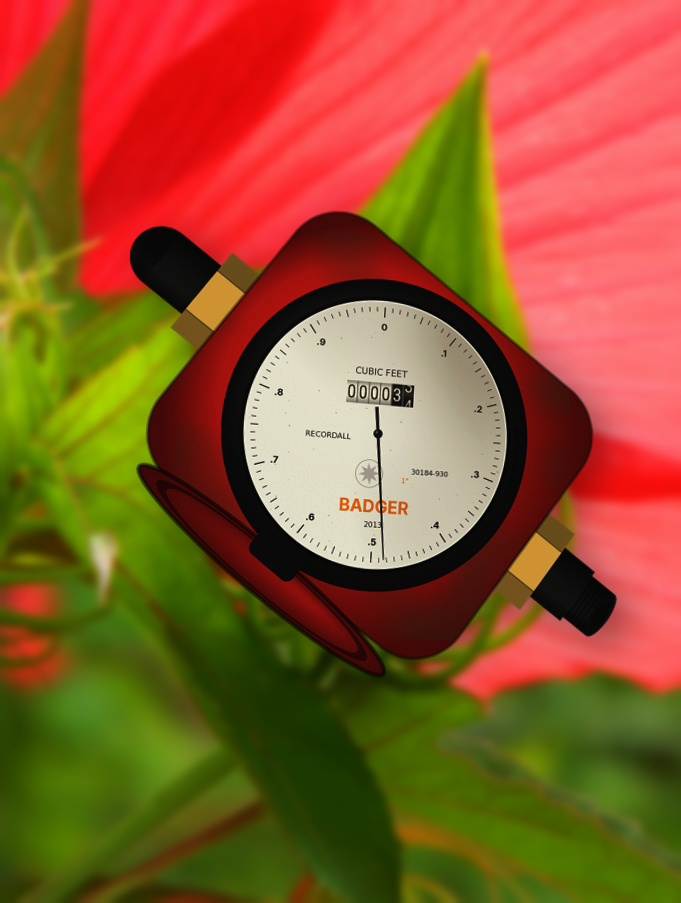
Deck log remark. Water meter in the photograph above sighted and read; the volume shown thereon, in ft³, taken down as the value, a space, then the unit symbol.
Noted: 33.48 ft³
